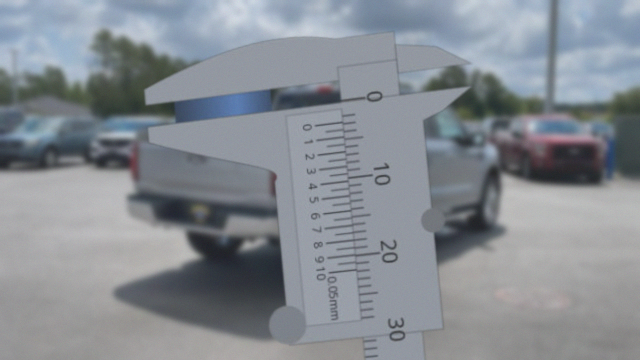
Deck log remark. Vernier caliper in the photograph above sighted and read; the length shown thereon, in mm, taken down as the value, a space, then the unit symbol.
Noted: 2.8 mm
